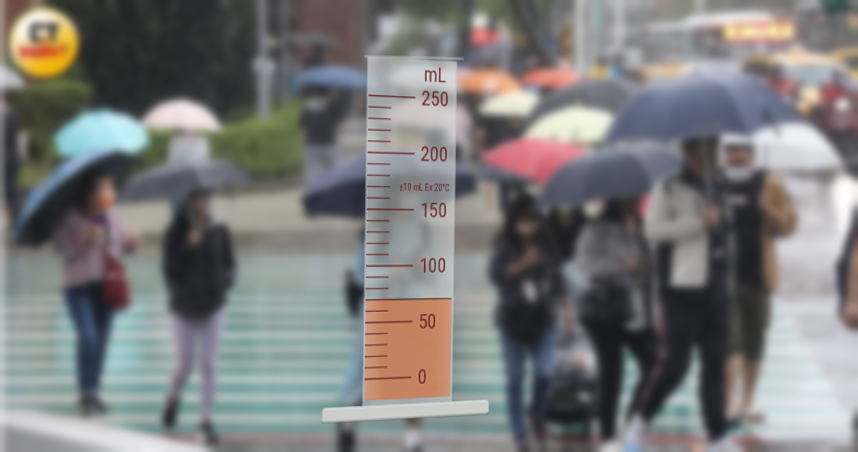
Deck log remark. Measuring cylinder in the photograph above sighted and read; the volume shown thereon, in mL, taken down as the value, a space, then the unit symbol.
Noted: 70 mL
